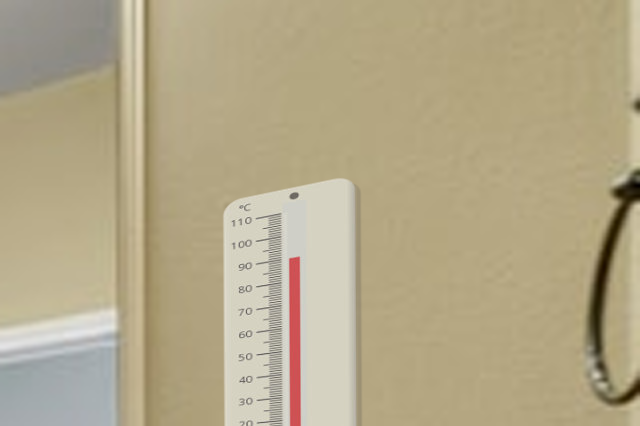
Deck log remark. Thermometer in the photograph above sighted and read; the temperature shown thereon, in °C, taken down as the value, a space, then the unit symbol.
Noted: 90 °C
